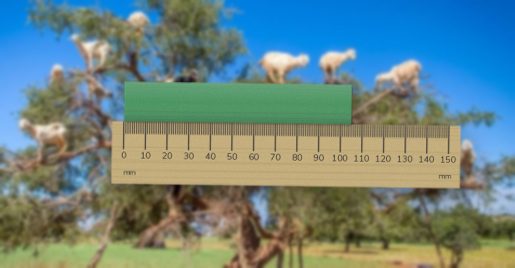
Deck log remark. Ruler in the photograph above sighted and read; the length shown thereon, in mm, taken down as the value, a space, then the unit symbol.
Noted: 105 mm
